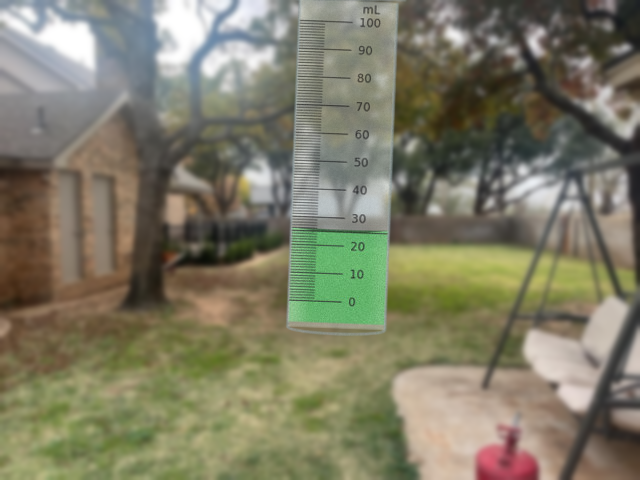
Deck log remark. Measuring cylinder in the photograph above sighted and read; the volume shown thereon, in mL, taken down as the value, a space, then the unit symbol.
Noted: 25 mL
